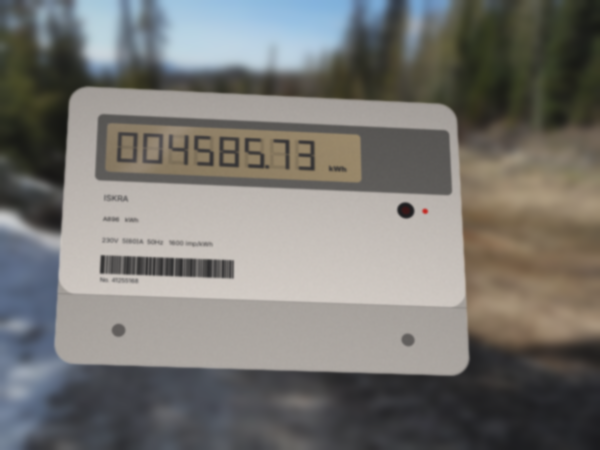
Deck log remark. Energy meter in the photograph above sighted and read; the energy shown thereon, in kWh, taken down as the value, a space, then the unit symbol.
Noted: 4585.73 kWh
